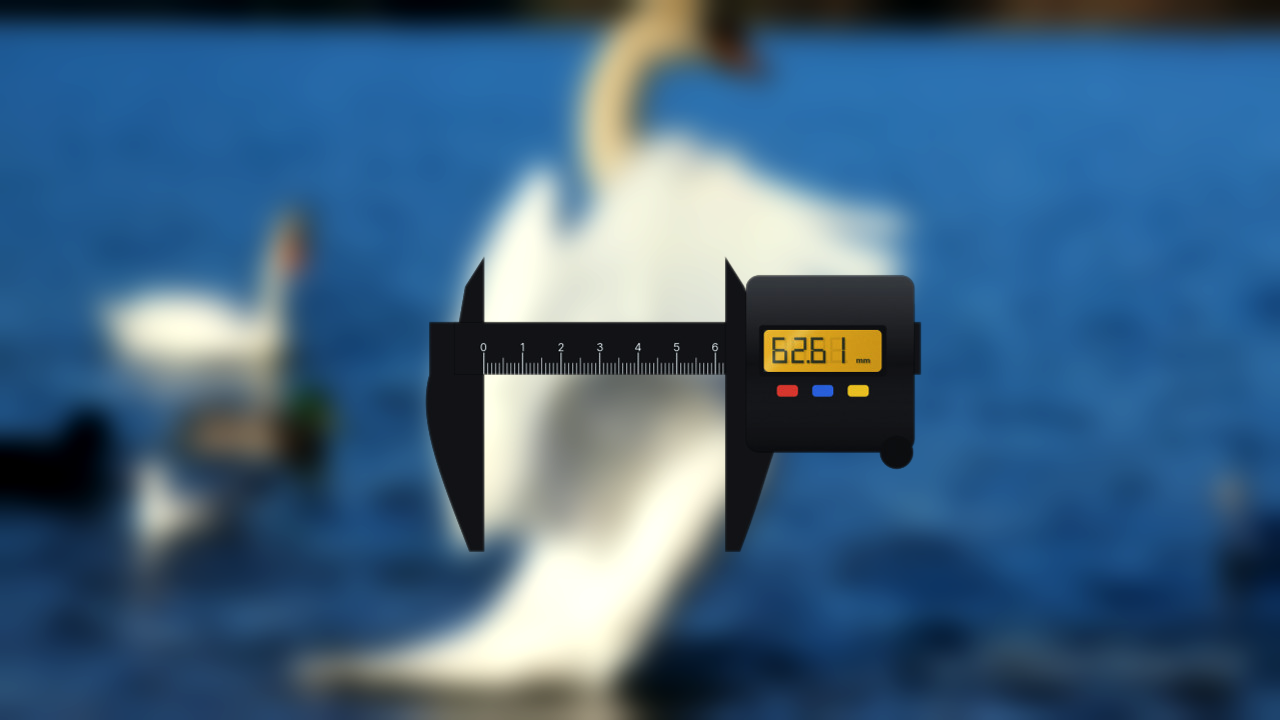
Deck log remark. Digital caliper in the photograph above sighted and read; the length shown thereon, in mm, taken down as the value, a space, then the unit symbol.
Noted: 62.61 mm
